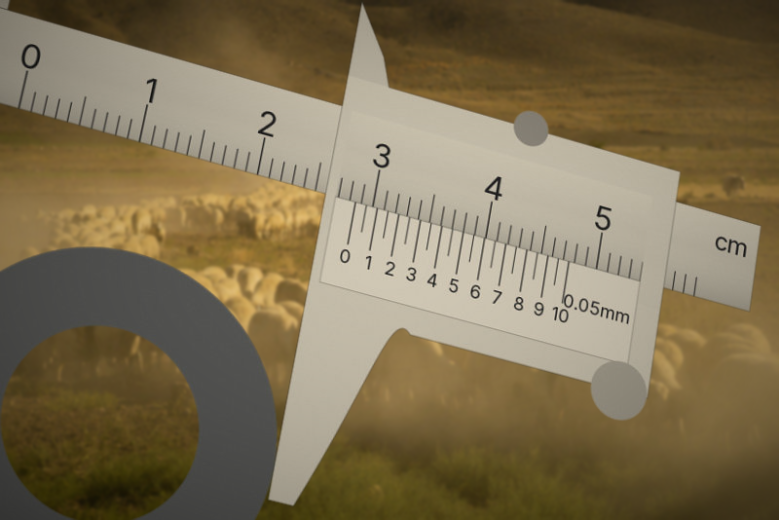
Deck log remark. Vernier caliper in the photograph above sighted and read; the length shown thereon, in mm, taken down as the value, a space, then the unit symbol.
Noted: 28.5 mm
